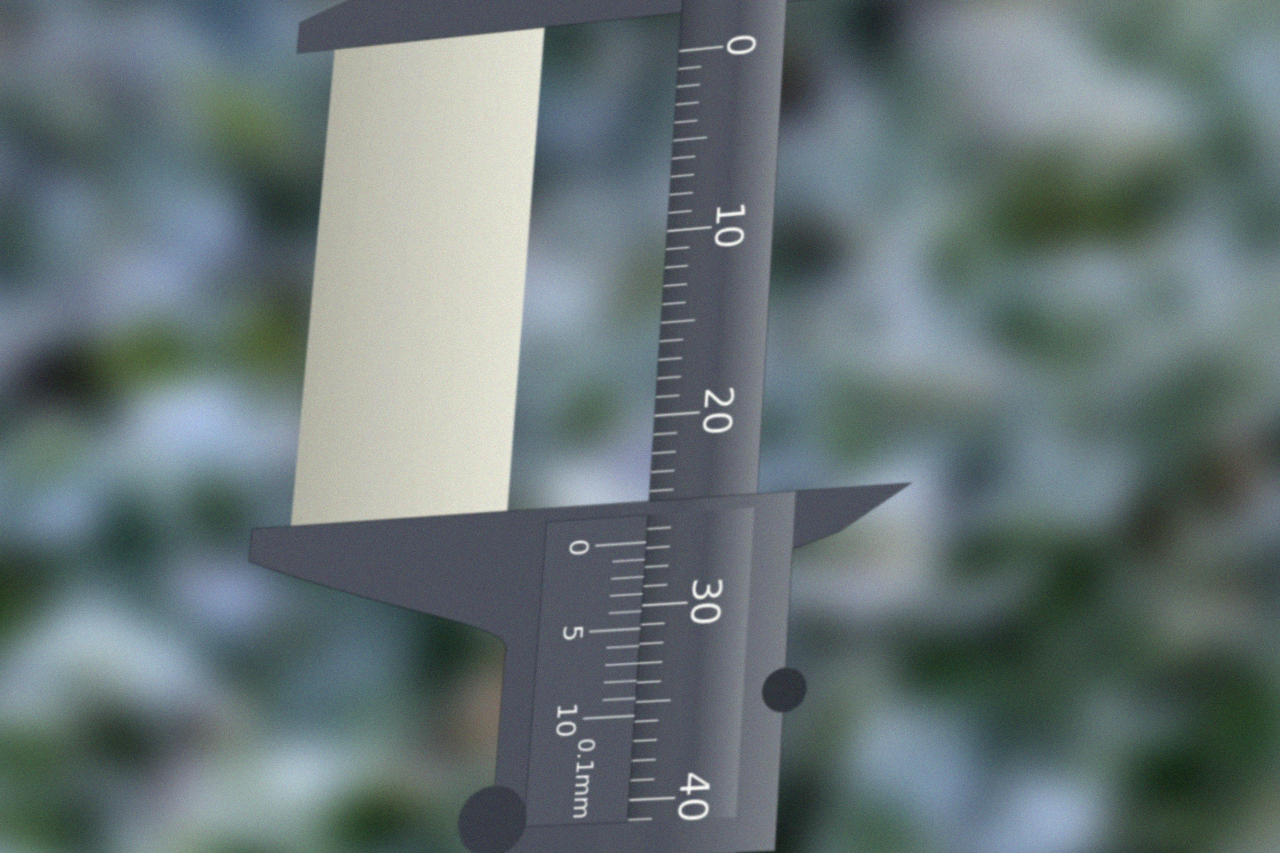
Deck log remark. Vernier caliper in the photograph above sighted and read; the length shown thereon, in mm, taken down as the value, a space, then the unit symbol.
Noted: 26.7 mm
